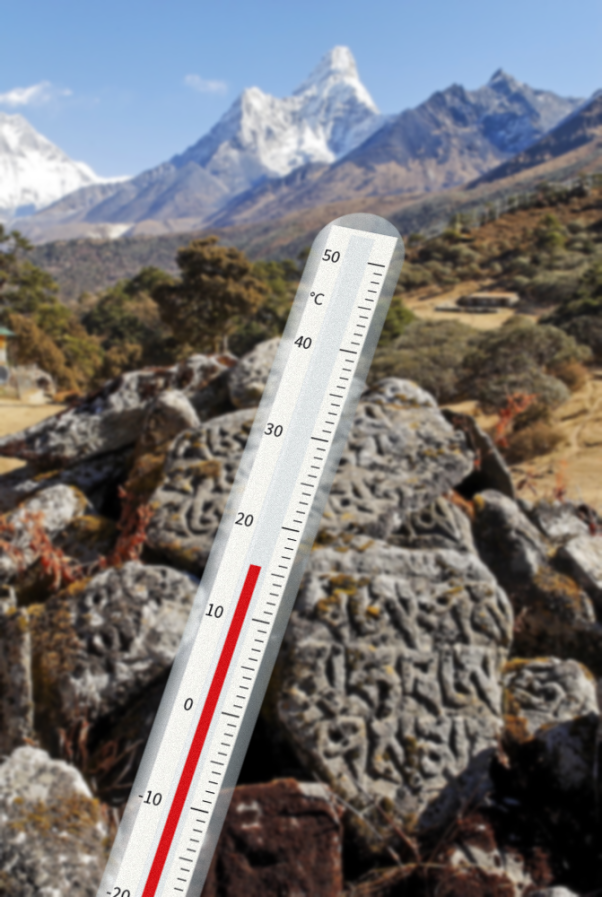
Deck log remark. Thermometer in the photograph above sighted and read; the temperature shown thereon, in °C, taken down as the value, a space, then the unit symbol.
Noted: 15.5 °C
